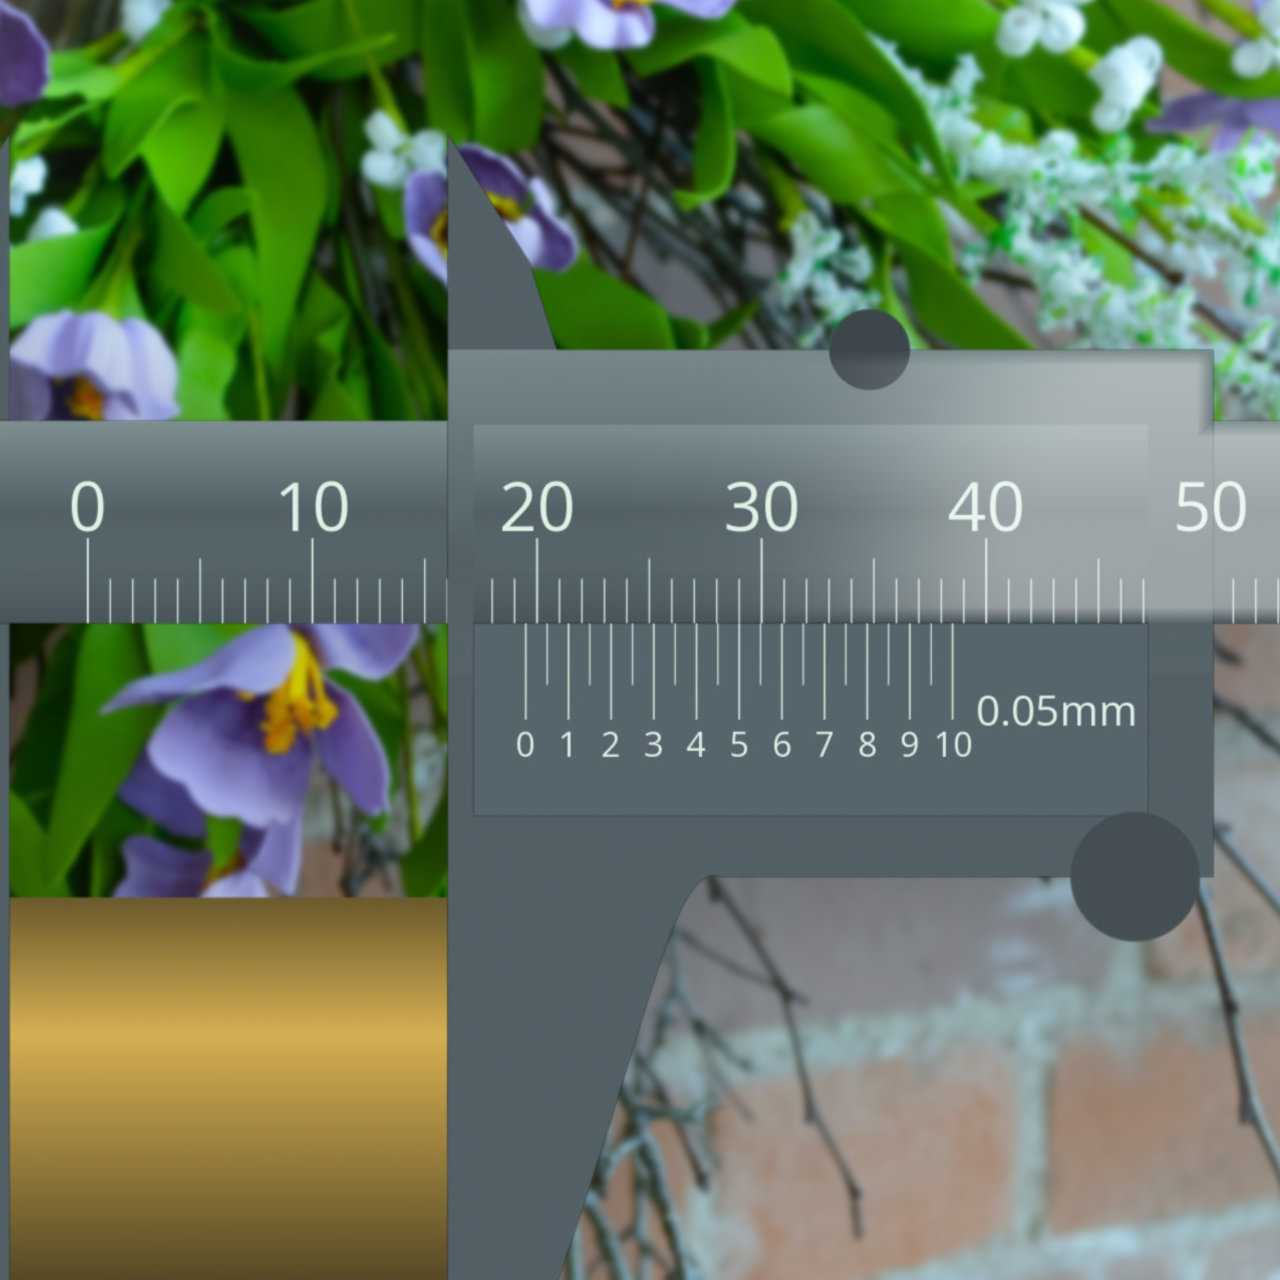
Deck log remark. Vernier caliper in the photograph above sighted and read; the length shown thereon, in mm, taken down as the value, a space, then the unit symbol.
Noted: 19.5 mm
